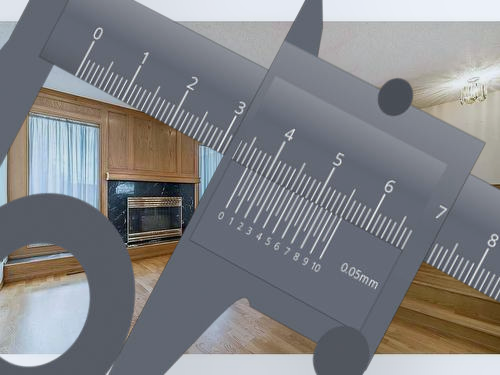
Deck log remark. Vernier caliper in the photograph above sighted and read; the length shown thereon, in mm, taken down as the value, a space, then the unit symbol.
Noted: 36.2 mm
